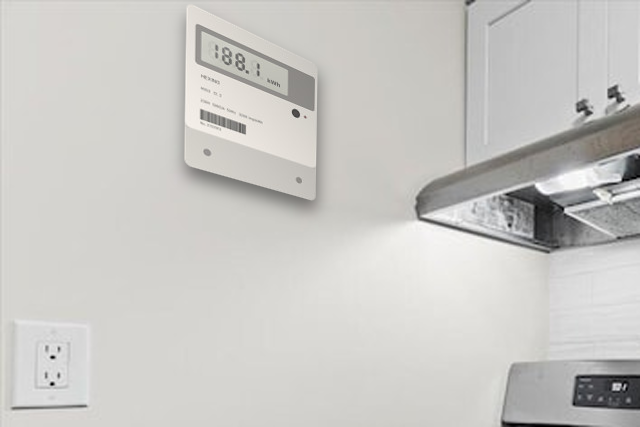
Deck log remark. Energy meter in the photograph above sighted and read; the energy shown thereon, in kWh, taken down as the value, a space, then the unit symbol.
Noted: 188.1 kWh
